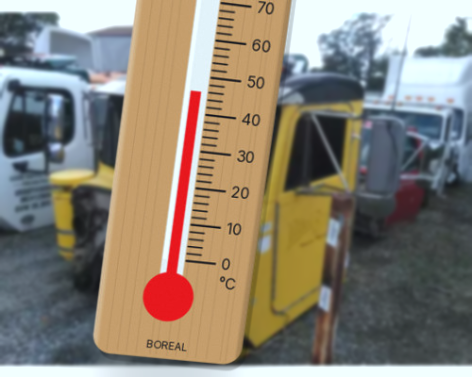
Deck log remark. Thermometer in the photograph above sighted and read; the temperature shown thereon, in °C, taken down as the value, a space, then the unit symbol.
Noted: 46 °C
